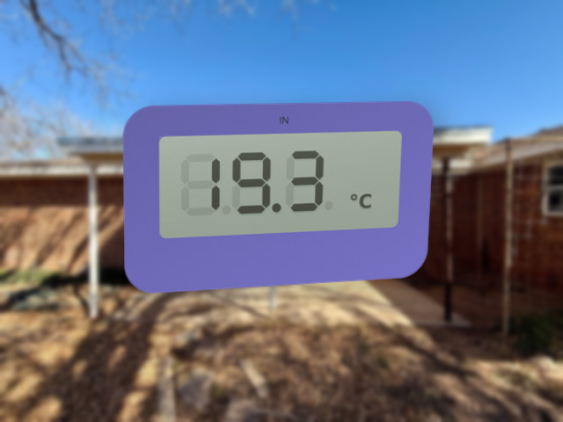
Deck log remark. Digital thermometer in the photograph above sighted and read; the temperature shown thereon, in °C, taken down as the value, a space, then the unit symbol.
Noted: 19.3 °C
